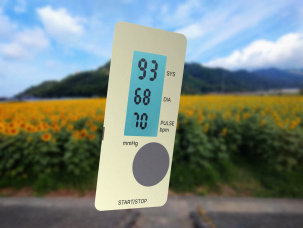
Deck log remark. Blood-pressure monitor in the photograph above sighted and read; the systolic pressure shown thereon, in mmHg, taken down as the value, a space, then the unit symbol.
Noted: 93 mmHg
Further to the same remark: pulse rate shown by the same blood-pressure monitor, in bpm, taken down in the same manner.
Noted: 70 bpm
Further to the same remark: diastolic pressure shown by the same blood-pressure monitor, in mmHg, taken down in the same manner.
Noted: 68 mmHg
